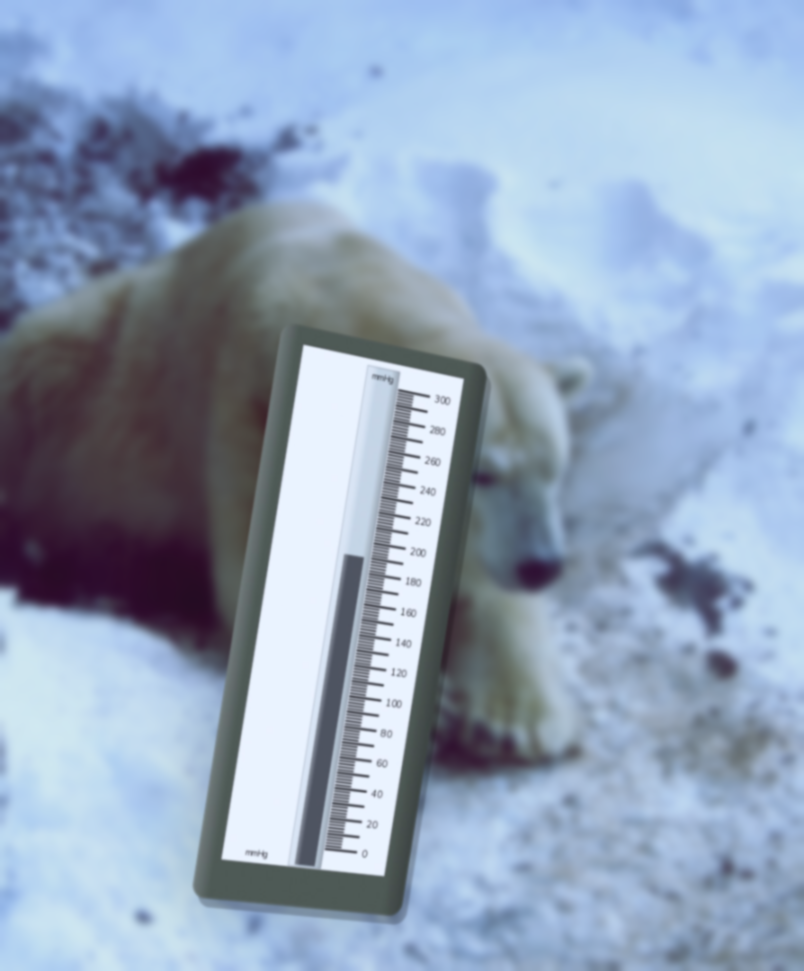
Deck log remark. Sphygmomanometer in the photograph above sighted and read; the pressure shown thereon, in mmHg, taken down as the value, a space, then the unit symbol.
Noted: 190 mmHg
